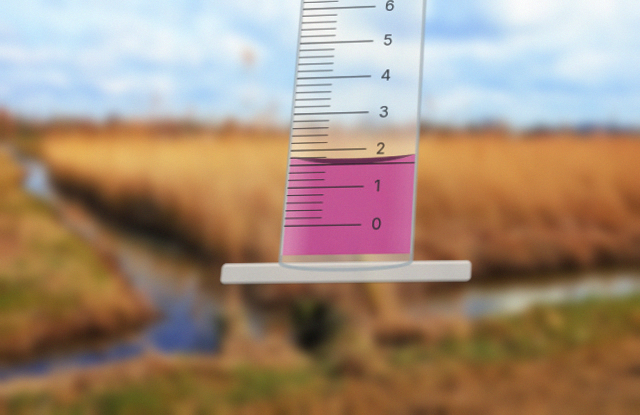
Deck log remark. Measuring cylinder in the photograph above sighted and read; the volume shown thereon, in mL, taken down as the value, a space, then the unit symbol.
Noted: 1.6 mL
